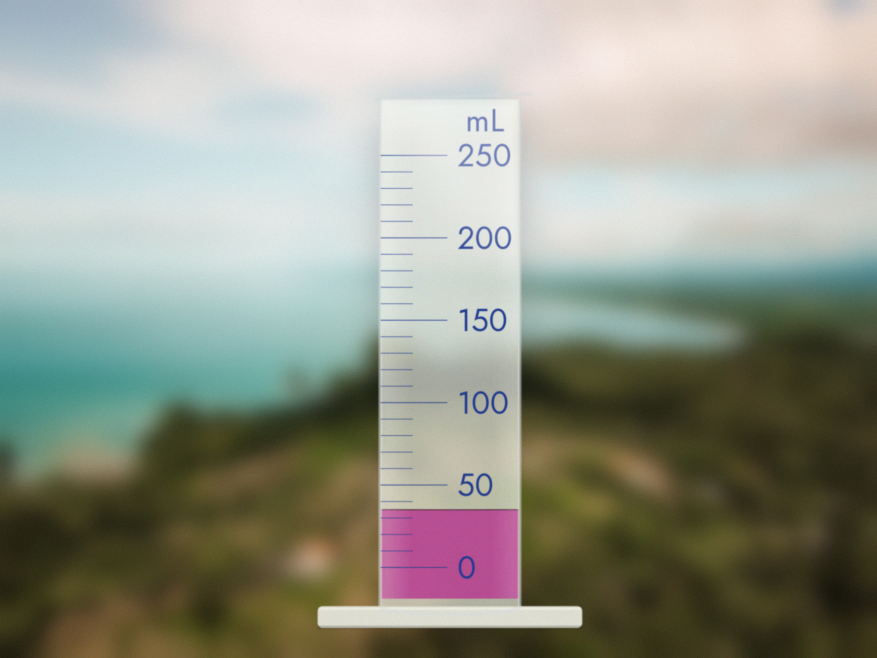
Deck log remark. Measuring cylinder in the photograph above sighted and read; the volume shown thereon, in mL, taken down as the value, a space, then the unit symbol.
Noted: 35 mL
